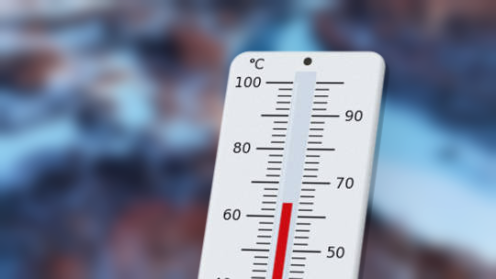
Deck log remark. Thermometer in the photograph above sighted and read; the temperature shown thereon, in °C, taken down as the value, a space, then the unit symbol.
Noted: 64 °C
